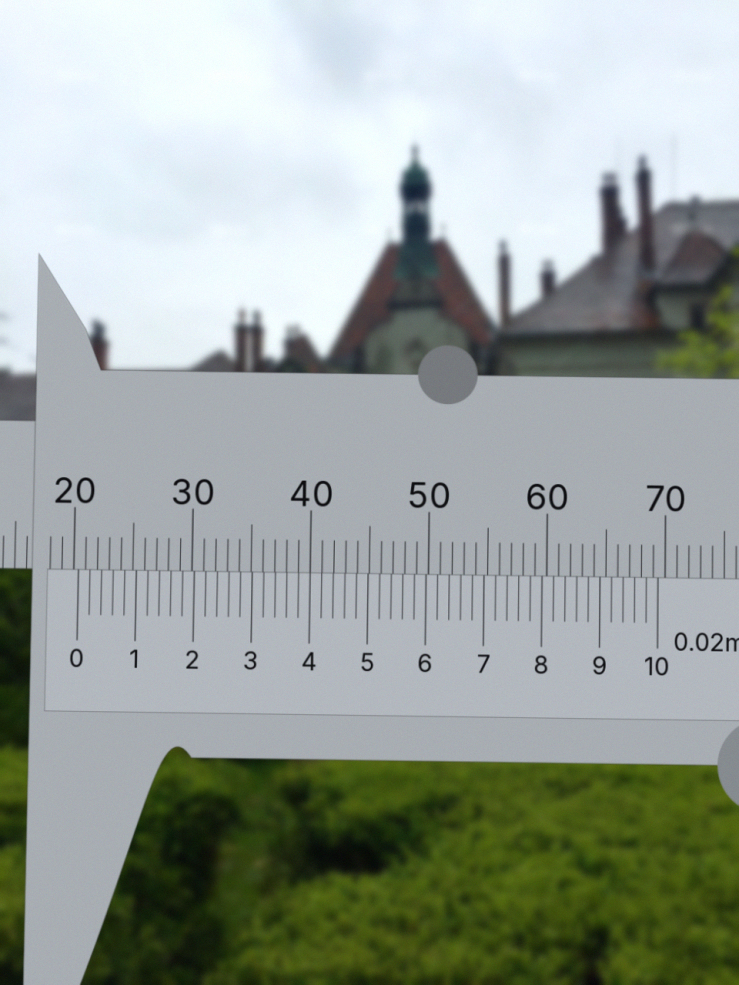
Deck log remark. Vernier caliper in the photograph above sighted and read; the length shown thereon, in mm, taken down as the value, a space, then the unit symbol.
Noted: 20.4 mm
